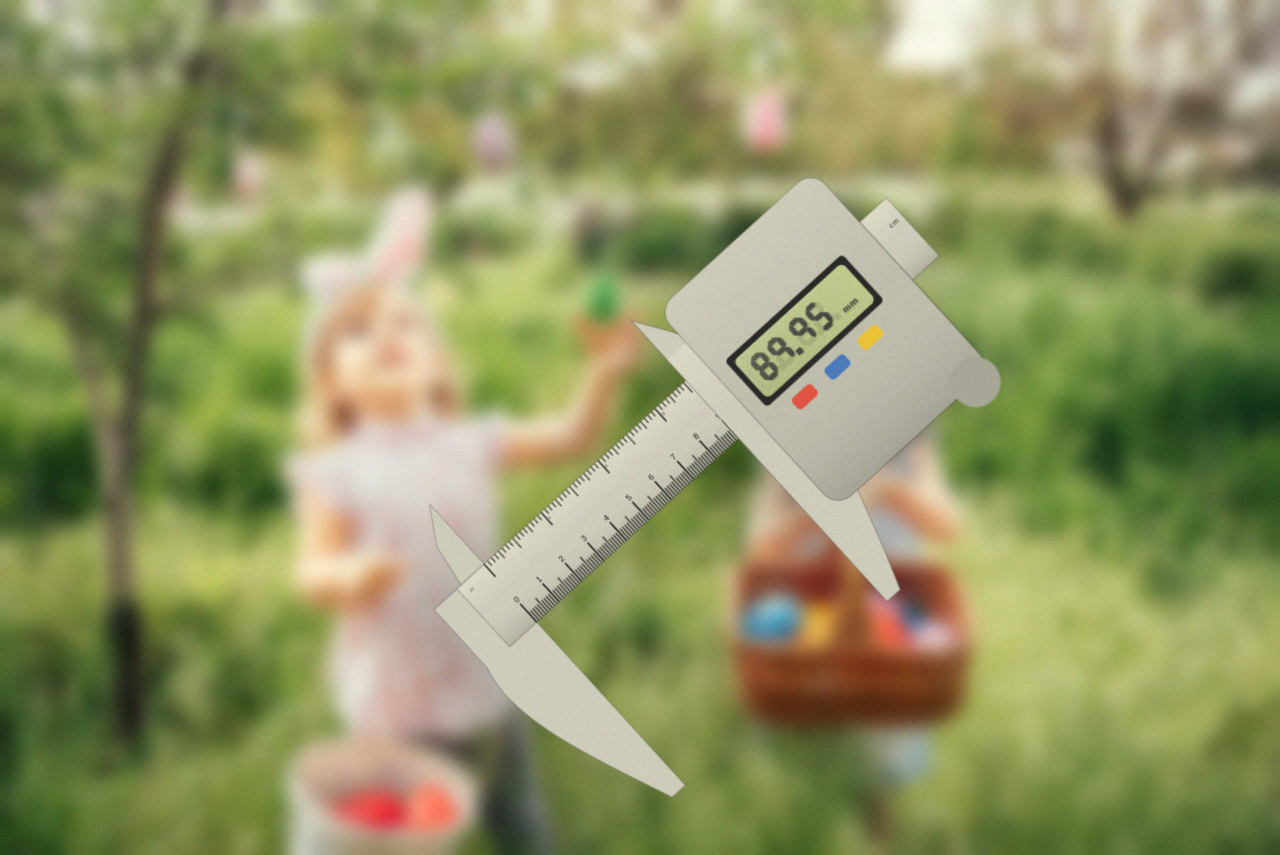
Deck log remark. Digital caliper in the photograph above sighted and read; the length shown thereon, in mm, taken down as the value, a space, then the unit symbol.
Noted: 89.95 mm
